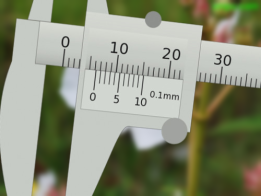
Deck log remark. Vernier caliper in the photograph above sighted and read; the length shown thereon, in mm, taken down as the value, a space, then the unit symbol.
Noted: 6.2 mm
